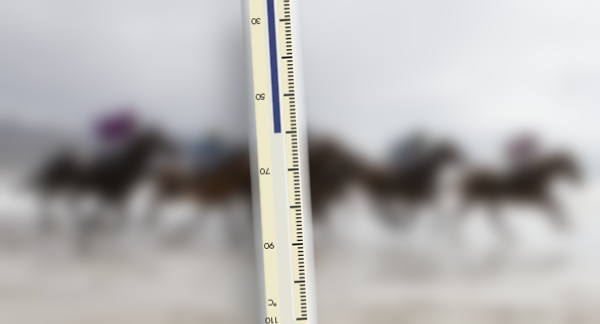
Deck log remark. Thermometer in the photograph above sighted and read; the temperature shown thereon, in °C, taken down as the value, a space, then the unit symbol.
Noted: 60 °C
